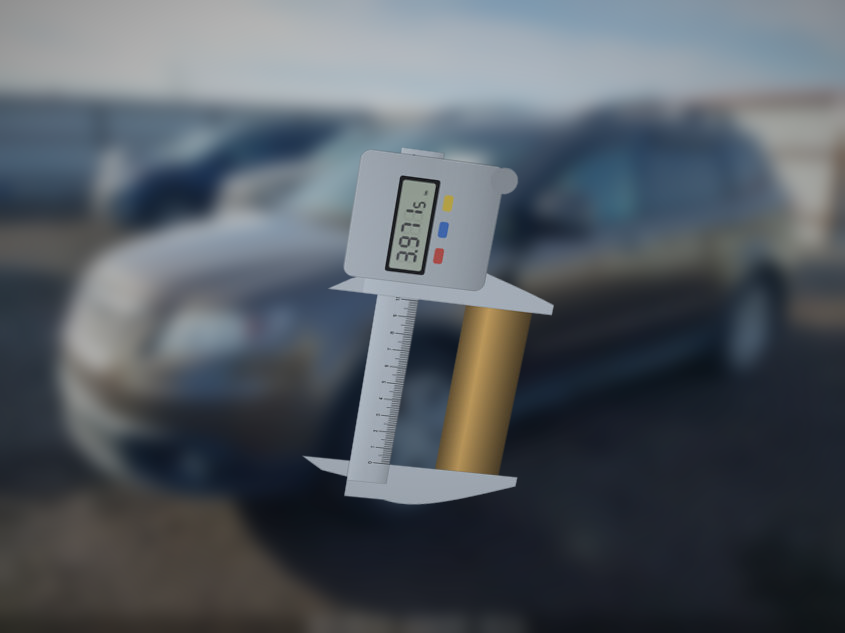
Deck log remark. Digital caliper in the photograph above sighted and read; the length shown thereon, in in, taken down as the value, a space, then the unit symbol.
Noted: 3.9715 in
